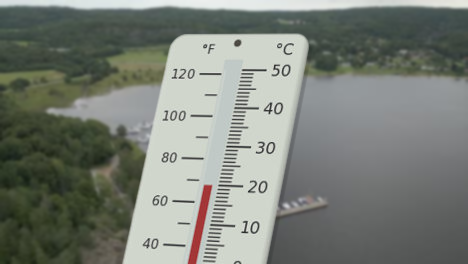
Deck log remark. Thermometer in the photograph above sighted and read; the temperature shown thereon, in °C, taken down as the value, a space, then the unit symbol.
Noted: 20 °C
